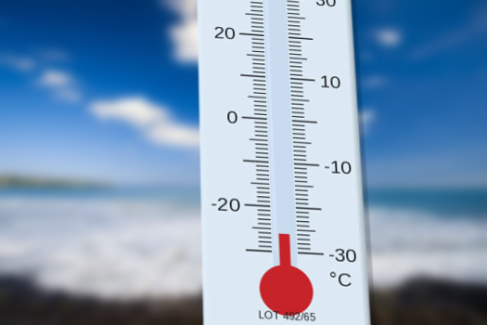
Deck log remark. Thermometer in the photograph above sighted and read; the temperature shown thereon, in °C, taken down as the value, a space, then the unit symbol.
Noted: -26 °C
